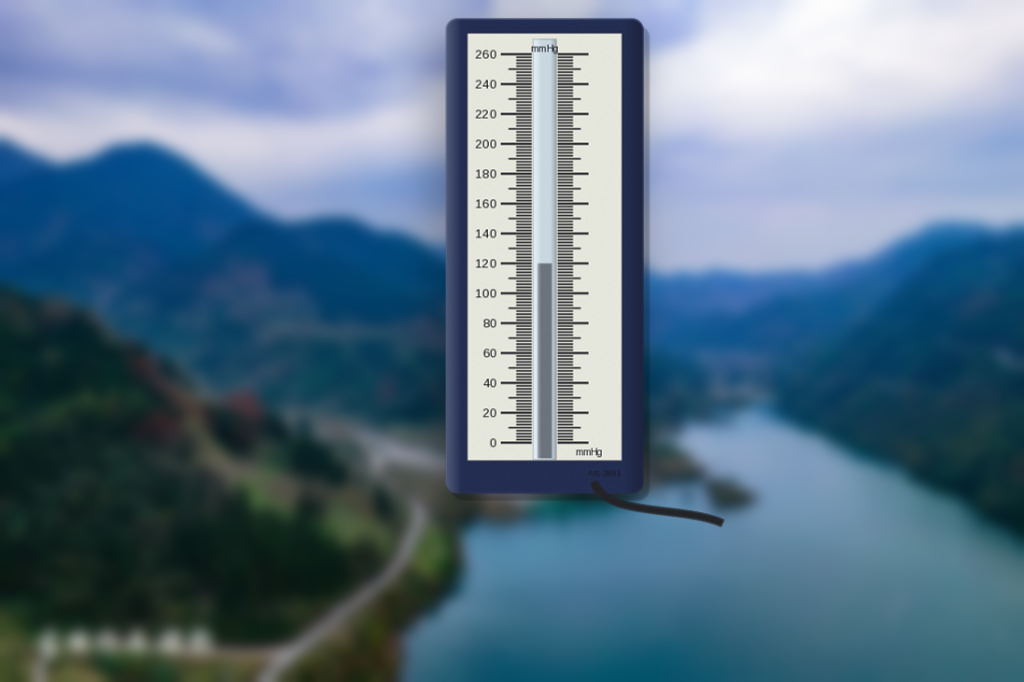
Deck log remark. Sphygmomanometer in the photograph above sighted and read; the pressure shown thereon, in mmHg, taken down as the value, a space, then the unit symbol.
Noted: 120 mmHg
